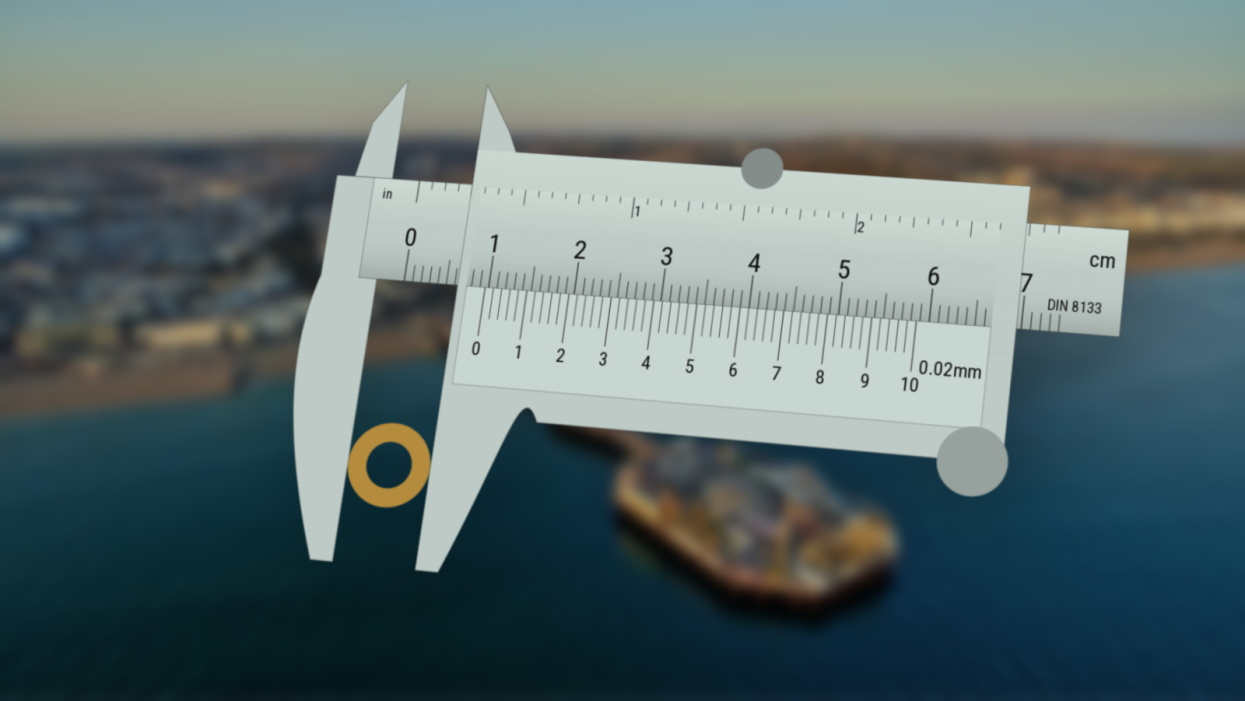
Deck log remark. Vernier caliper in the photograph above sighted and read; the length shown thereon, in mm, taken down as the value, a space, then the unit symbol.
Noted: 9.6 mm
